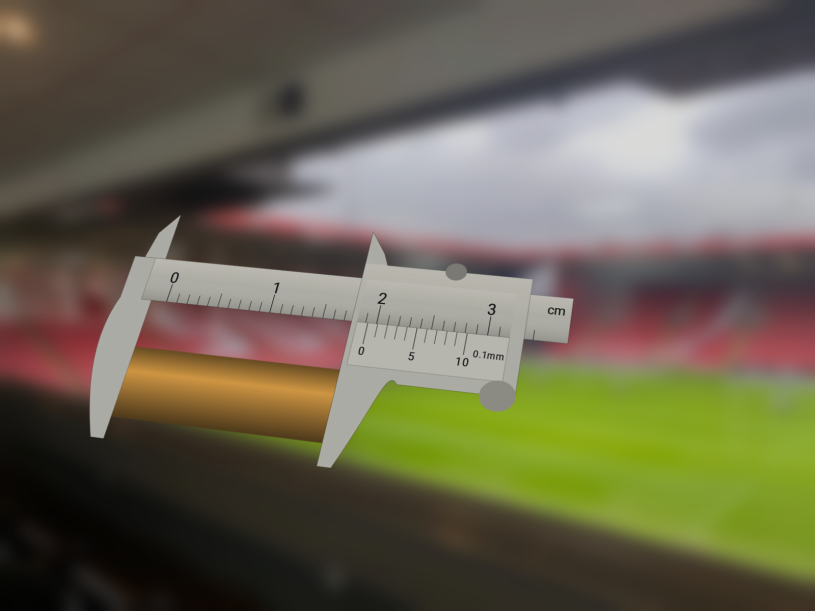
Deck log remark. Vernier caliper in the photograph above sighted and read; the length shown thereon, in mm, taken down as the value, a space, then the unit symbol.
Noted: 19.2 mm
